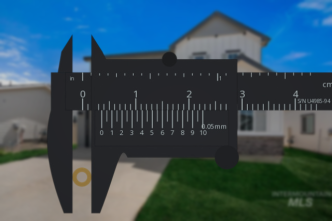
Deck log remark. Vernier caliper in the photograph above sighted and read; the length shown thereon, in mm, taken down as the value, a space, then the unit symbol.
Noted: 3.6 mm
